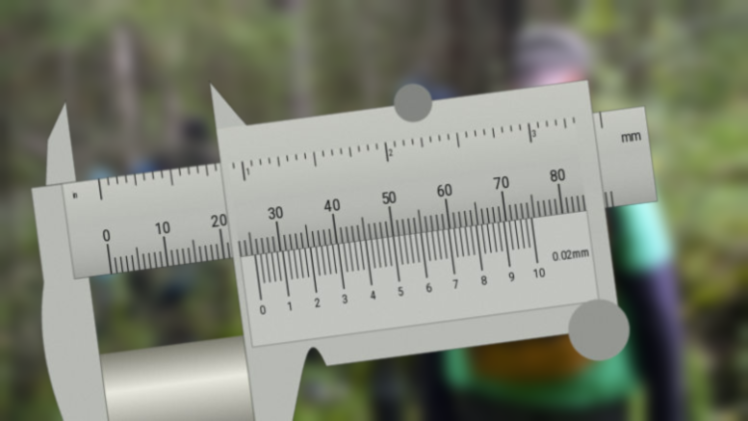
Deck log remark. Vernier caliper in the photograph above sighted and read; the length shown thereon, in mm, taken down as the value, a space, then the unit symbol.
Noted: 25.5 mm
